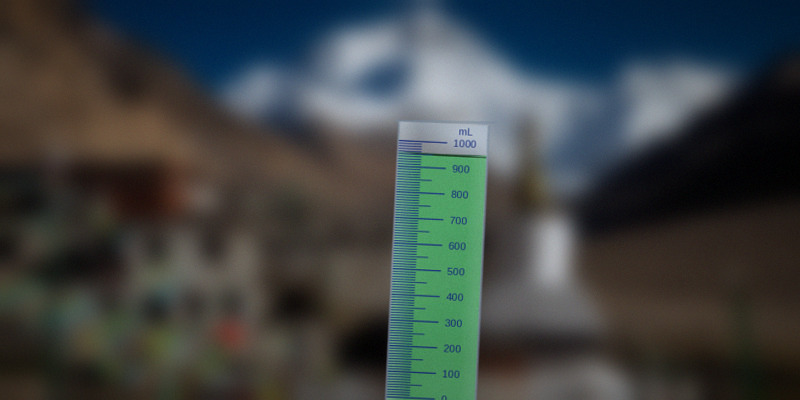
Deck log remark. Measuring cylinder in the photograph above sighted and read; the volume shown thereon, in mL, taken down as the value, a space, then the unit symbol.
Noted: 950 mL
